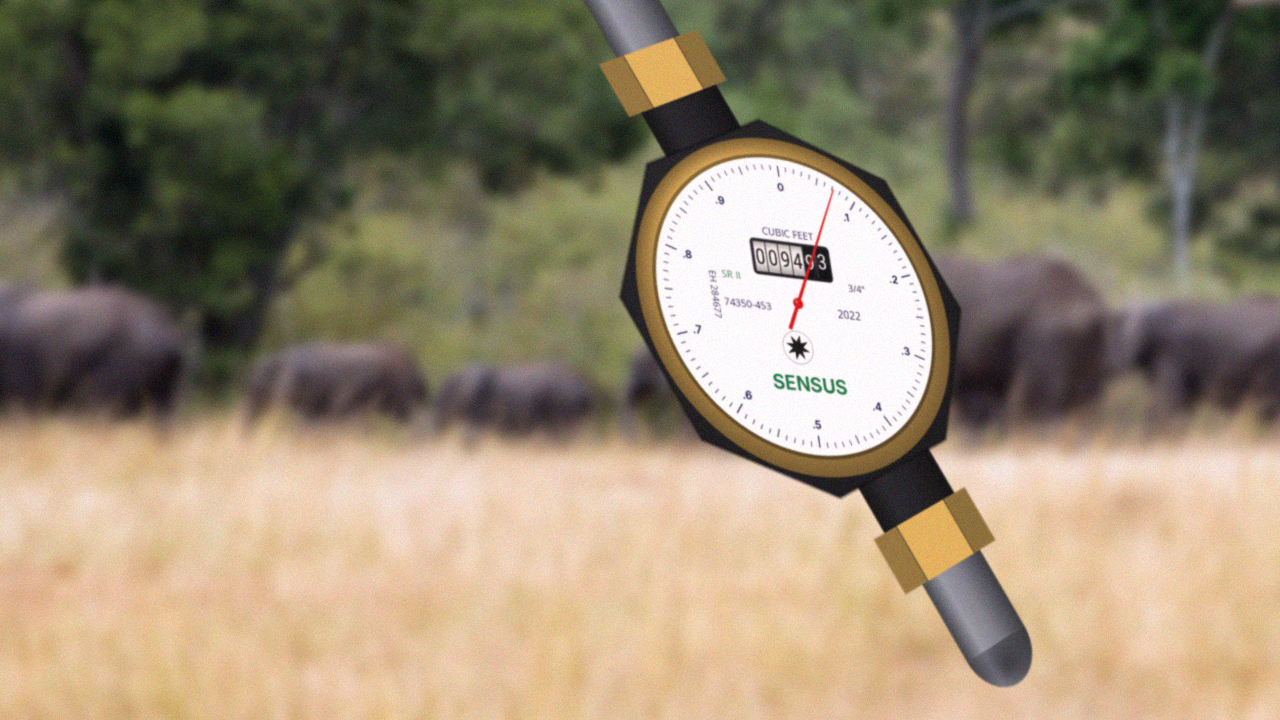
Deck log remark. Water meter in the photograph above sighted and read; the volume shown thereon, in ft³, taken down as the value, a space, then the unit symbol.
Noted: 9493.07 ft³
